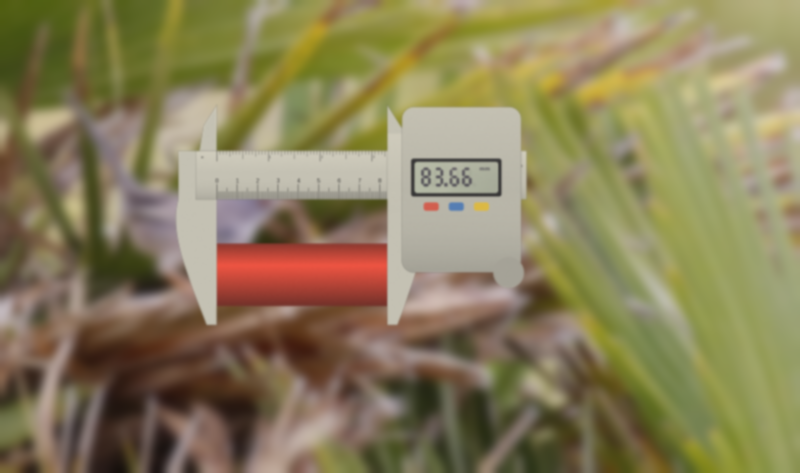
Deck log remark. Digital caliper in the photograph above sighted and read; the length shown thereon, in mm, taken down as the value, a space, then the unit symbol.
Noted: 83.66 mm
